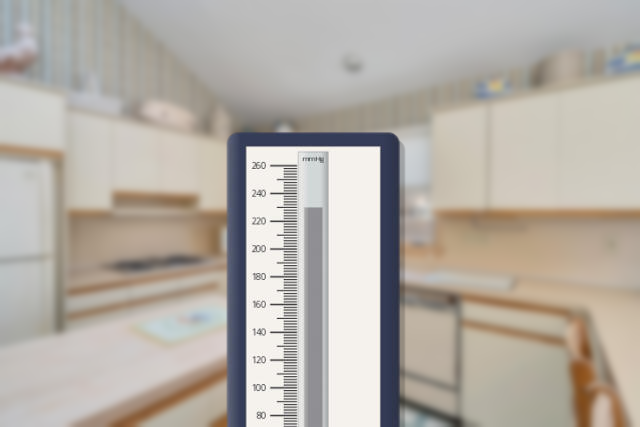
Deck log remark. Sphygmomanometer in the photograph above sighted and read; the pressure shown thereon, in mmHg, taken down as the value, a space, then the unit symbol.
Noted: 230 mmHg
